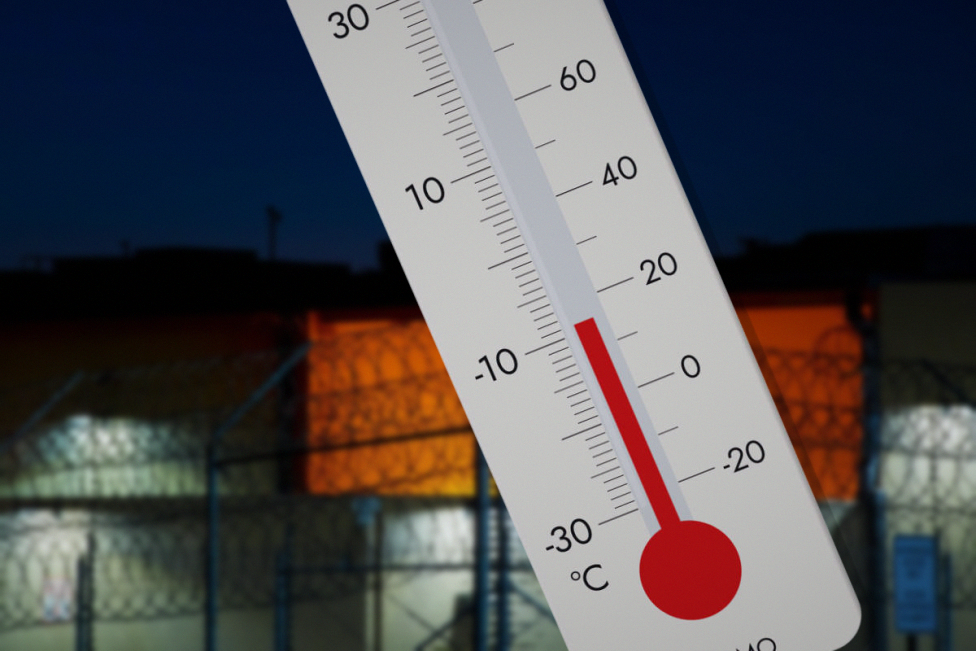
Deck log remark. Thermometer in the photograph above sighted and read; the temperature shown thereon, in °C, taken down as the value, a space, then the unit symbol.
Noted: -9 °C
